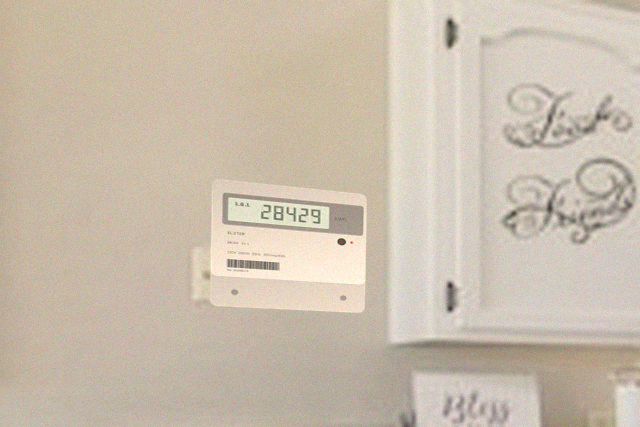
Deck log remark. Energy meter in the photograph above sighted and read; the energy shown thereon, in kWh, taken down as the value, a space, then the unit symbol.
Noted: 28429 kWh
